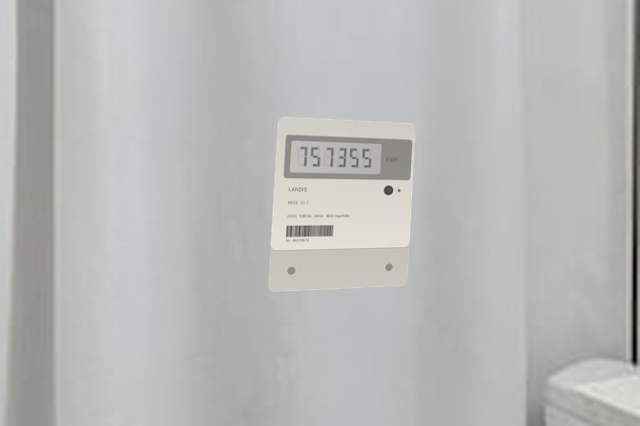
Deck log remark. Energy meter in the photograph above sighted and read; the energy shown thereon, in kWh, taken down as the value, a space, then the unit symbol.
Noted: 757355 kWh
